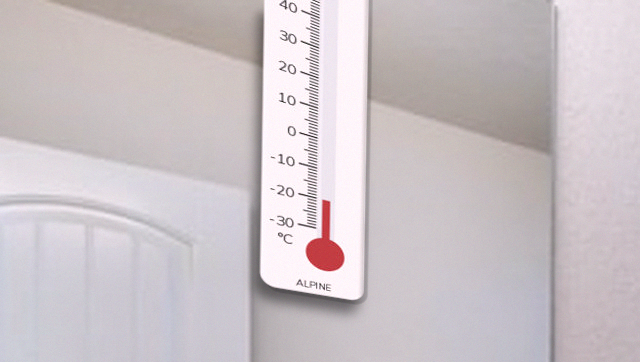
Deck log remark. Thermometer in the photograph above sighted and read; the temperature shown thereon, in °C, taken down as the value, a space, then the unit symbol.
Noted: -20 °C
